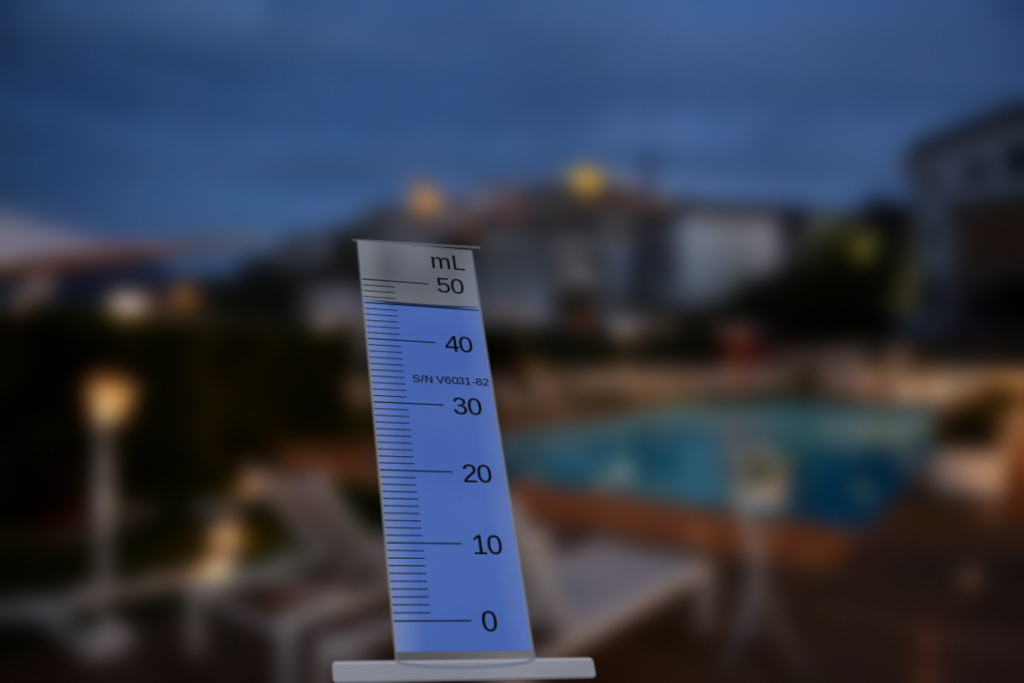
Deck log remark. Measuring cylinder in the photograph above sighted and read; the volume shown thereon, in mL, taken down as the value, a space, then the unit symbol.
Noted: 46 mL
